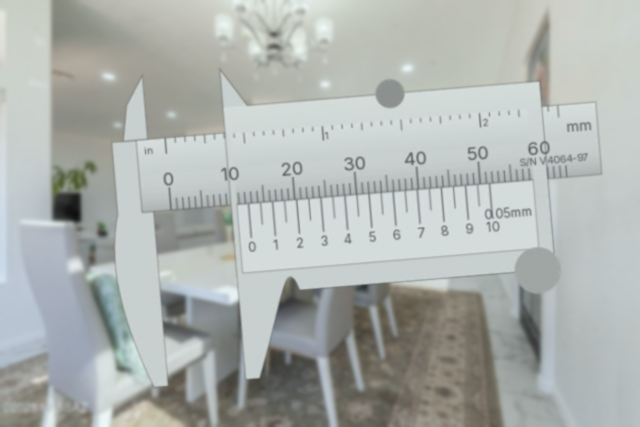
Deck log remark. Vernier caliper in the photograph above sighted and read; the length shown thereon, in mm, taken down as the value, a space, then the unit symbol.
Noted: 12.5 mm
